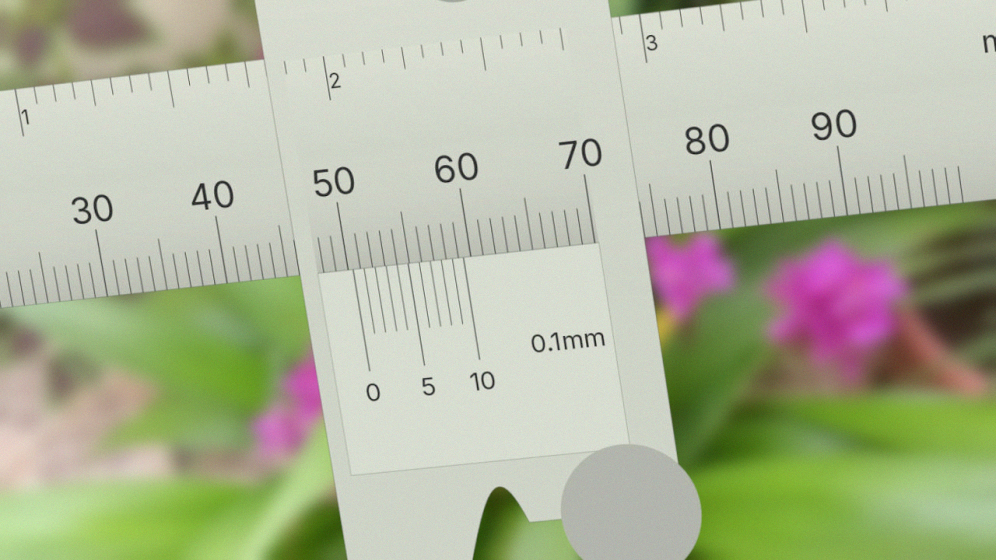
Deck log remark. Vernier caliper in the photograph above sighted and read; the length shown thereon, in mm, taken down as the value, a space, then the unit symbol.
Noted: 50.4 mm
